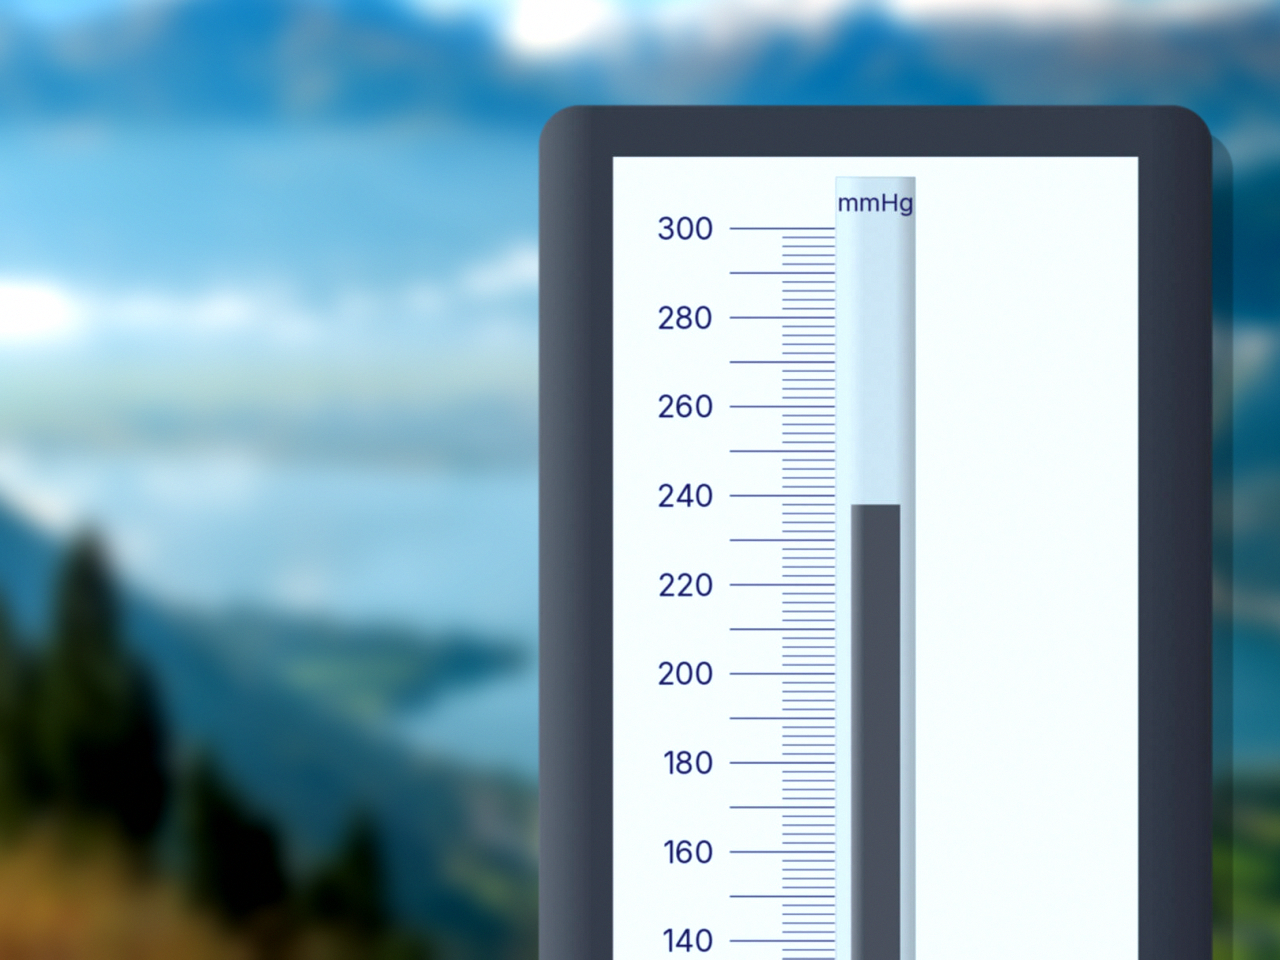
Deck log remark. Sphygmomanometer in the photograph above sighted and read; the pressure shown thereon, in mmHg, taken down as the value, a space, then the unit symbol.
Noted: 238 mmHg
